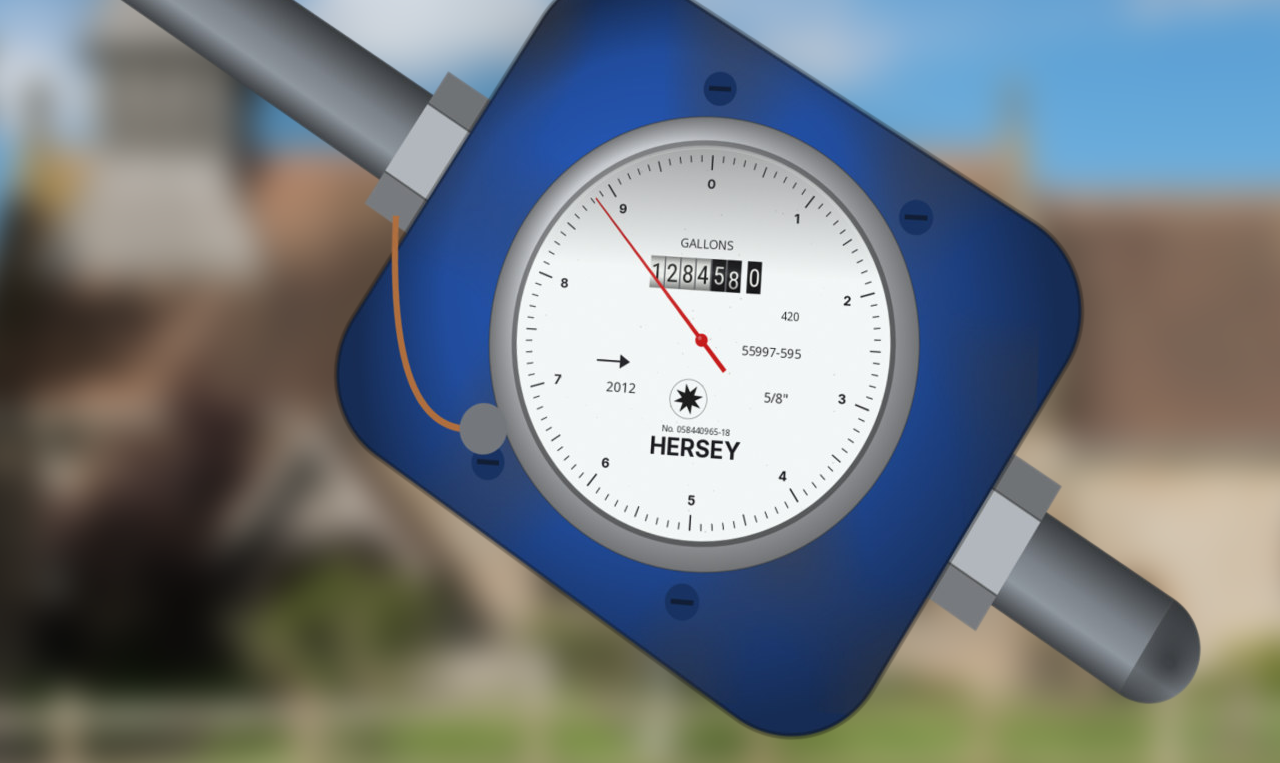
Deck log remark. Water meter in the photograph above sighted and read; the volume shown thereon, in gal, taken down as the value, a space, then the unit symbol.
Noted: 1284578.8 gal
